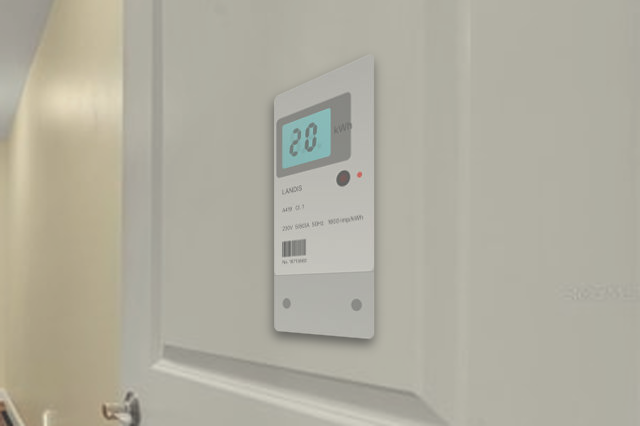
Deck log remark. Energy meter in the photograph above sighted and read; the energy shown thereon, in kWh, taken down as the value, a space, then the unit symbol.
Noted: 20 kWh
